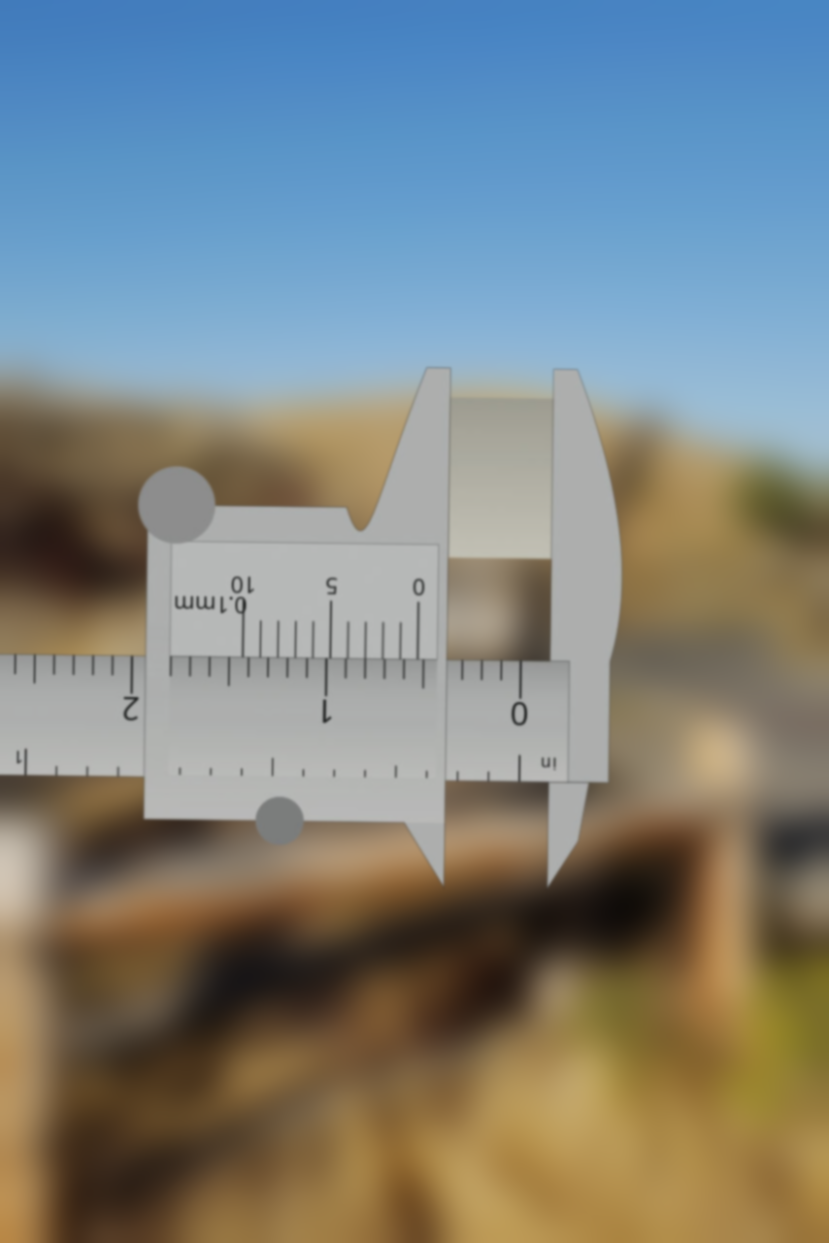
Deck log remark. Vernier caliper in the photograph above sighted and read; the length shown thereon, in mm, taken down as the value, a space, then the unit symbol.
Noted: 5.3 mm
